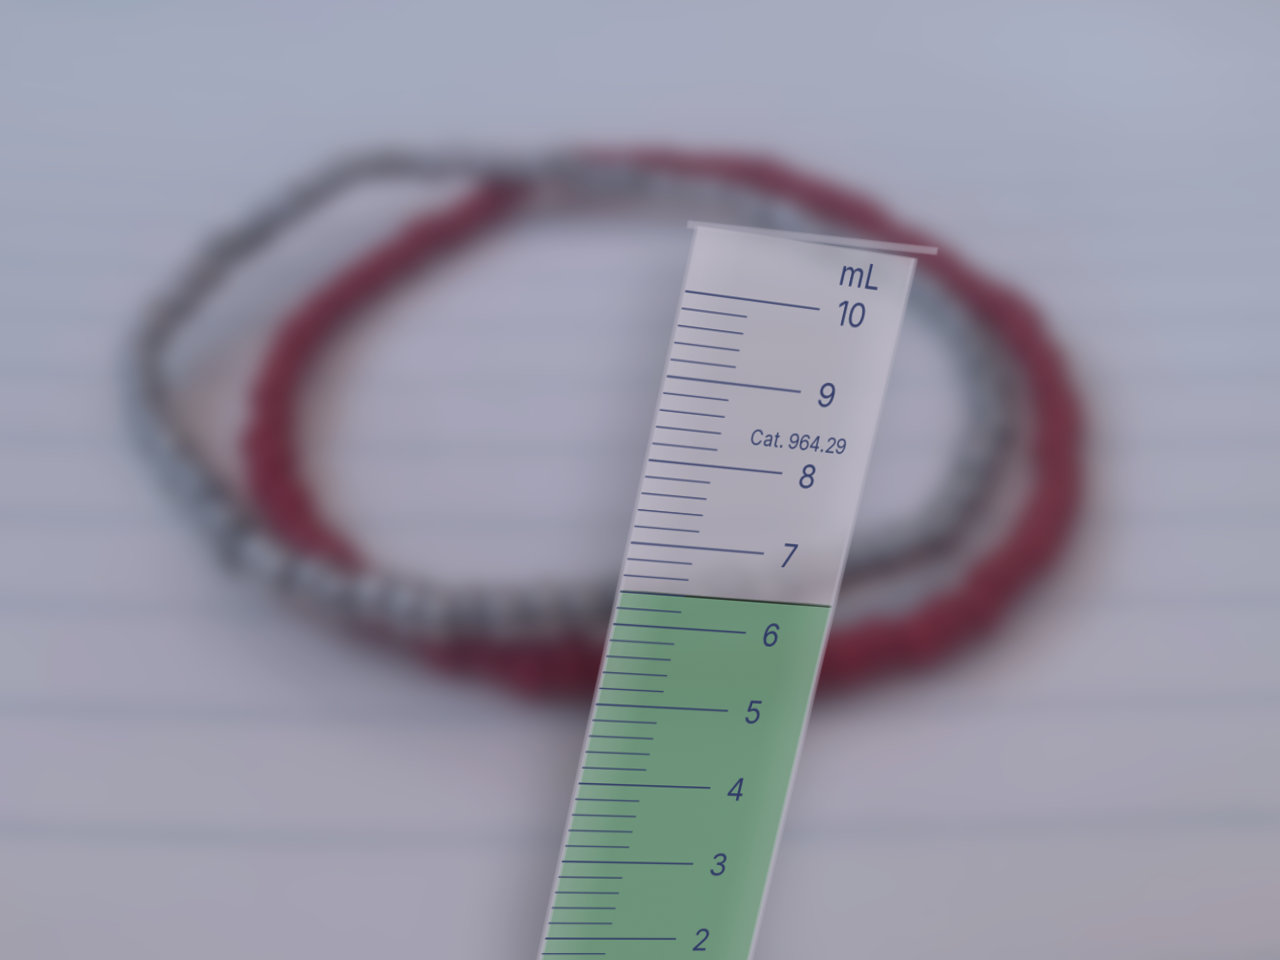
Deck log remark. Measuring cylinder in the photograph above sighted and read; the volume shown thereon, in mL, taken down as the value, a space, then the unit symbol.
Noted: 6.4 mL
